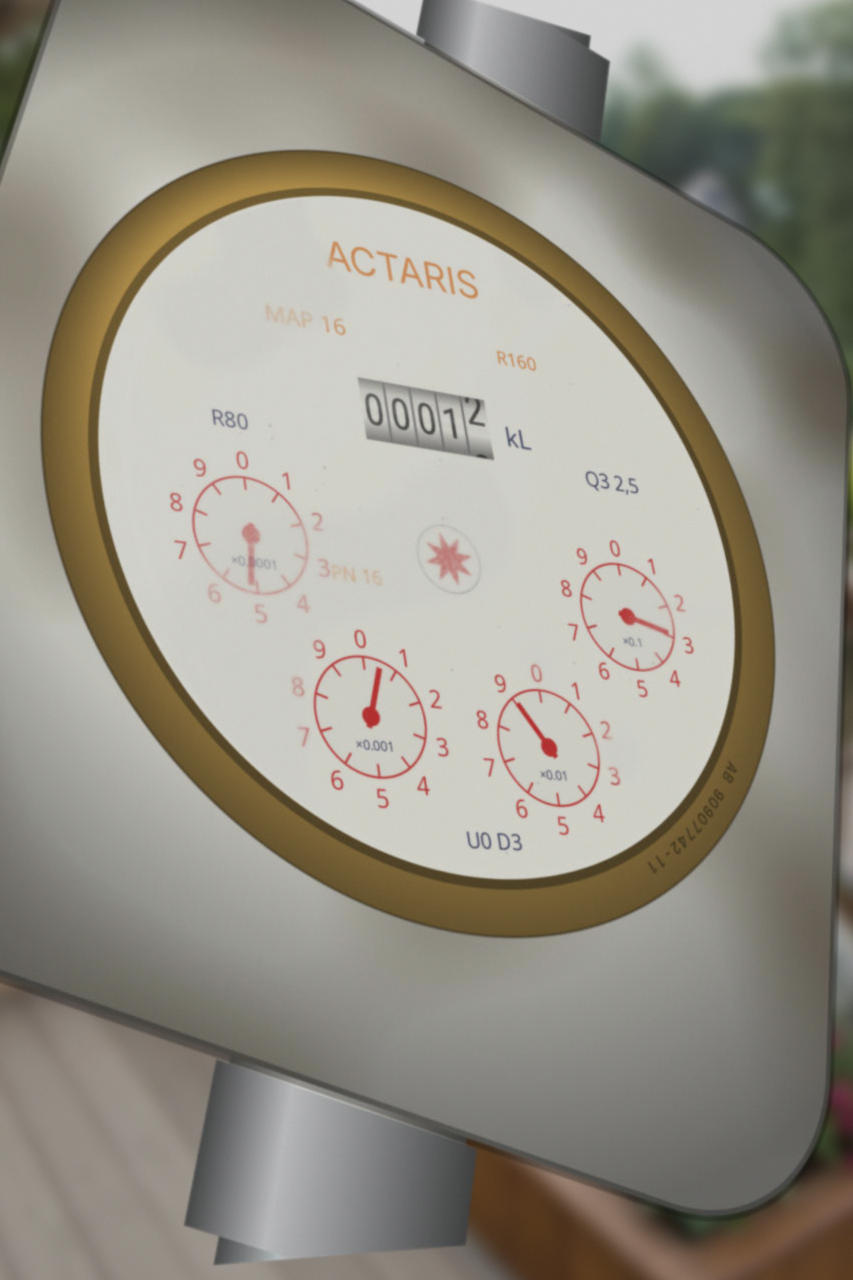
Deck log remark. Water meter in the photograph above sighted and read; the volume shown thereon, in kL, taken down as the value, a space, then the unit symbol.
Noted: 12.2905 kL
